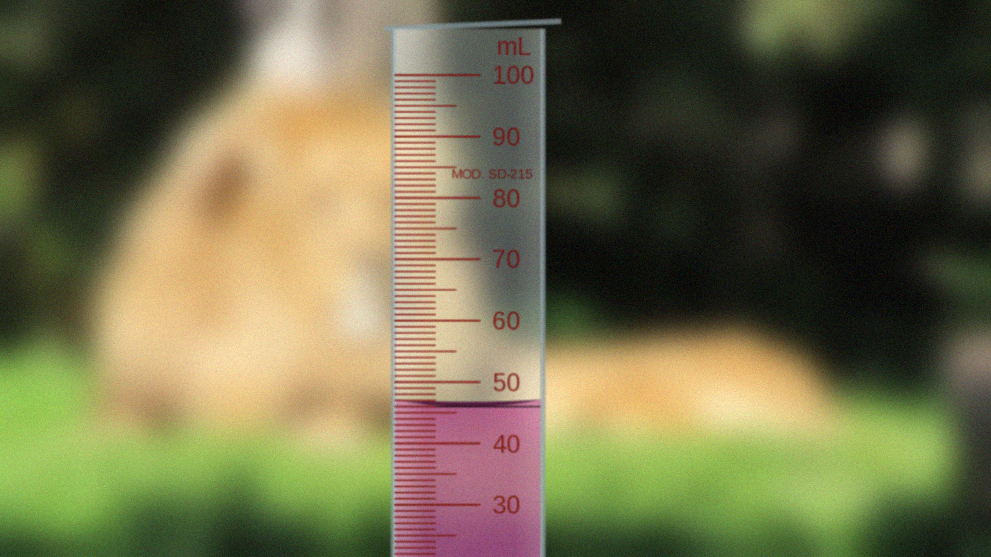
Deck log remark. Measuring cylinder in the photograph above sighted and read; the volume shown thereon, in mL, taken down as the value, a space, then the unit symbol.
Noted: 46 mL
